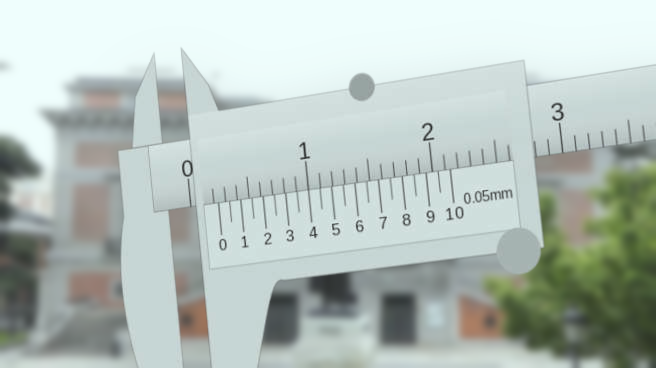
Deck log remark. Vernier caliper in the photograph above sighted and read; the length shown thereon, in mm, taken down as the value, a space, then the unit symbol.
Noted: 2.4 mm
